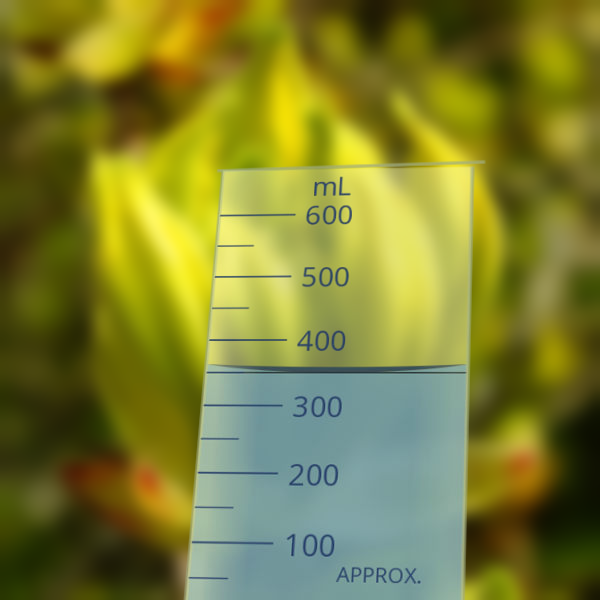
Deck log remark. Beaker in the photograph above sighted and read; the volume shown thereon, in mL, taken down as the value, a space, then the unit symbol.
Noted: 350 mL
